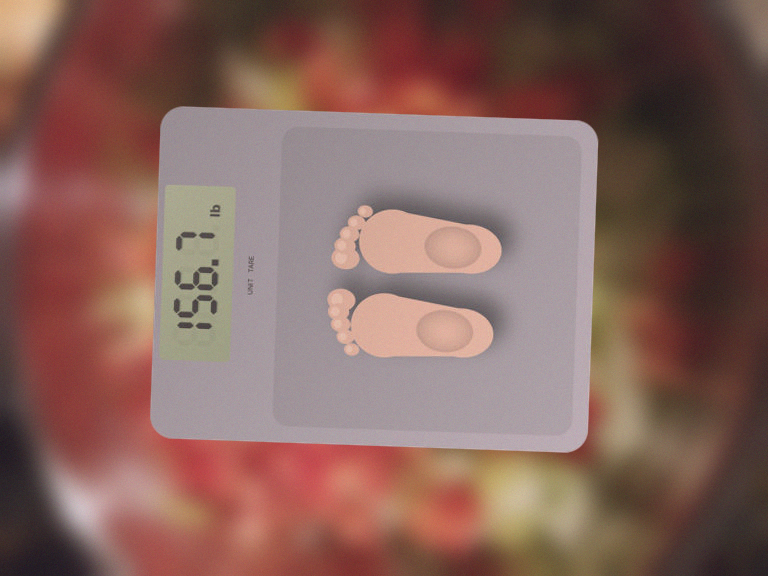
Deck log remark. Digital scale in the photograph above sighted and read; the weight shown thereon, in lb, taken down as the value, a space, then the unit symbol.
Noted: 156.7 lb
